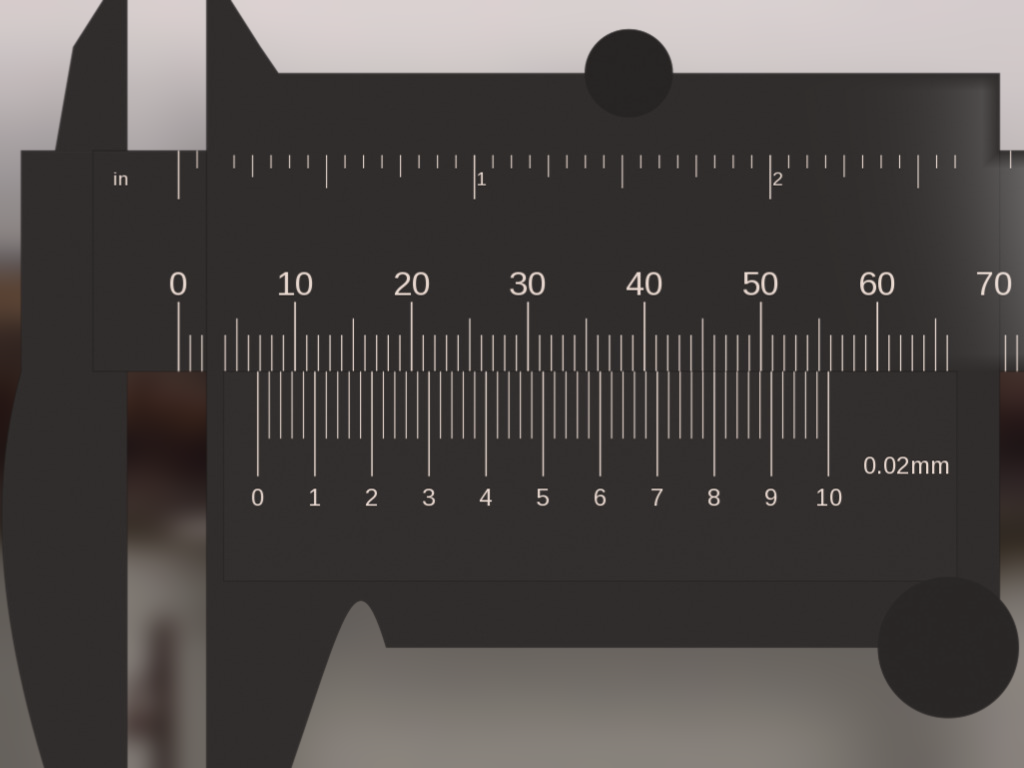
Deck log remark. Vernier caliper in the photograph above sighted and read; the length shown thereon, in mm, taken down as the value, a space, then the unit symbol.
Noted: 6.8 mm
